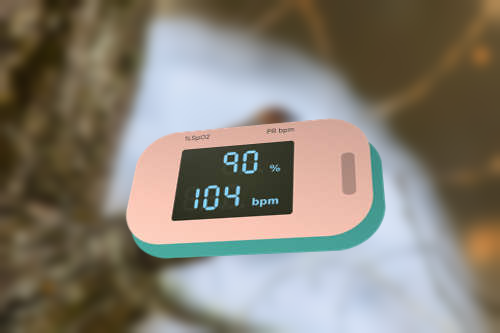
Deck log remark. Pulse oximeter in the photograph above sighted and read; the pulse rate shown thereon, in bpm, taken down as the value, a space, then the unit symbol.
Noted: 104 bpm
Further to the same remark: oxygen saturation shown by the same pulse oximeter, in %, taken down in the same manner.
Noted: 90 %
